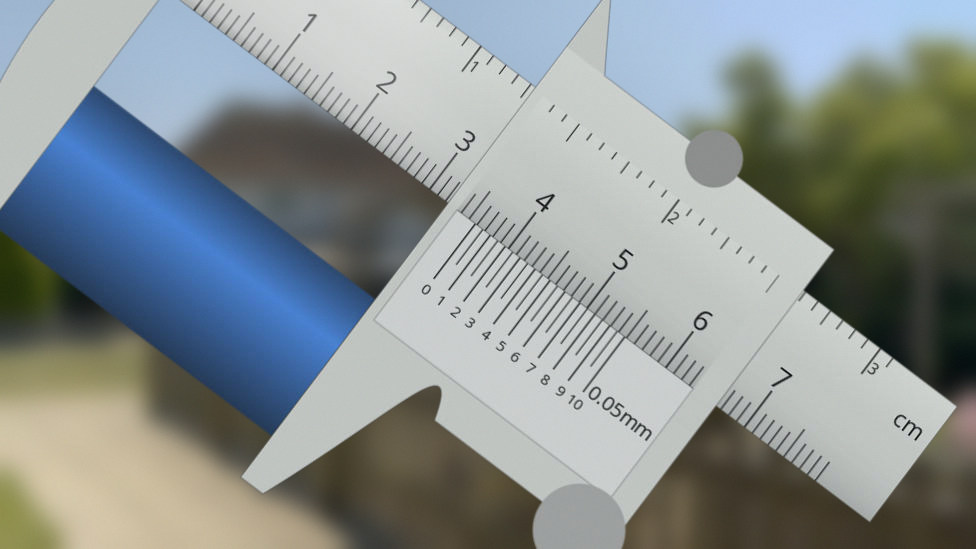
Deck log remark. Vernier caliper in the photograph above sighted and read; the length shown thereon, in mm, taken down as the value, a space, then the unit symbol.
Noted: 35.8 mm
